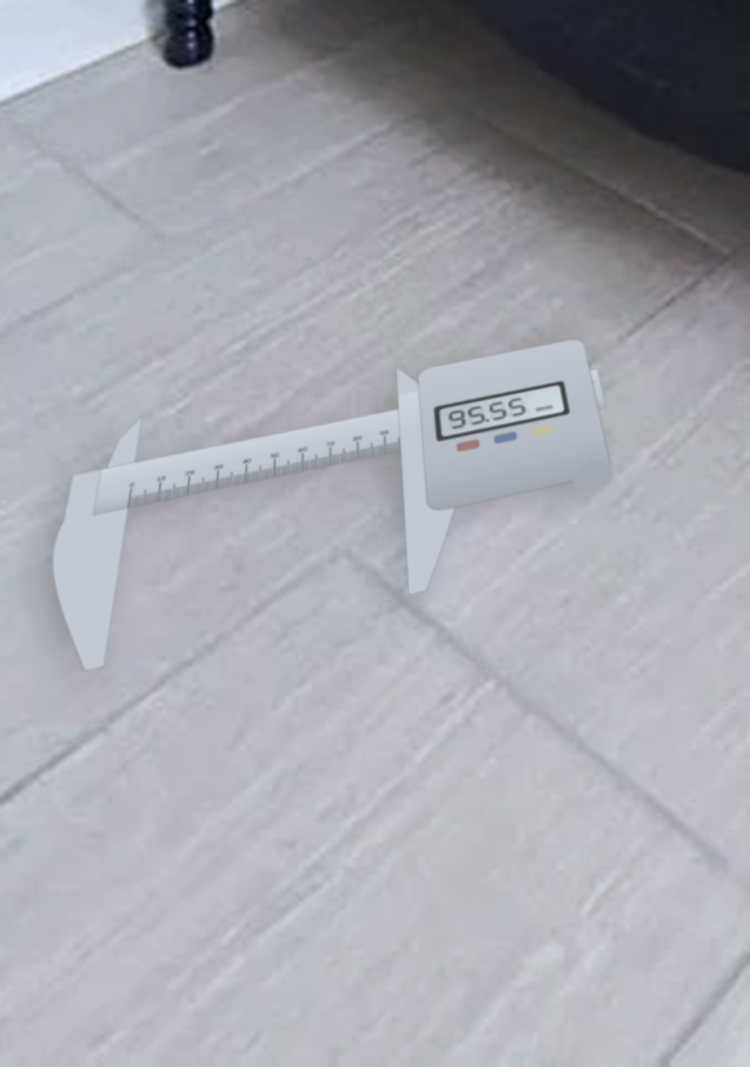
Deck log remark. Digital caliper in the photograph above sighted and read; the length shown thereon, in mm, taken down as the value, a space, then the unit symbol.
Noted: 95.55 mm
